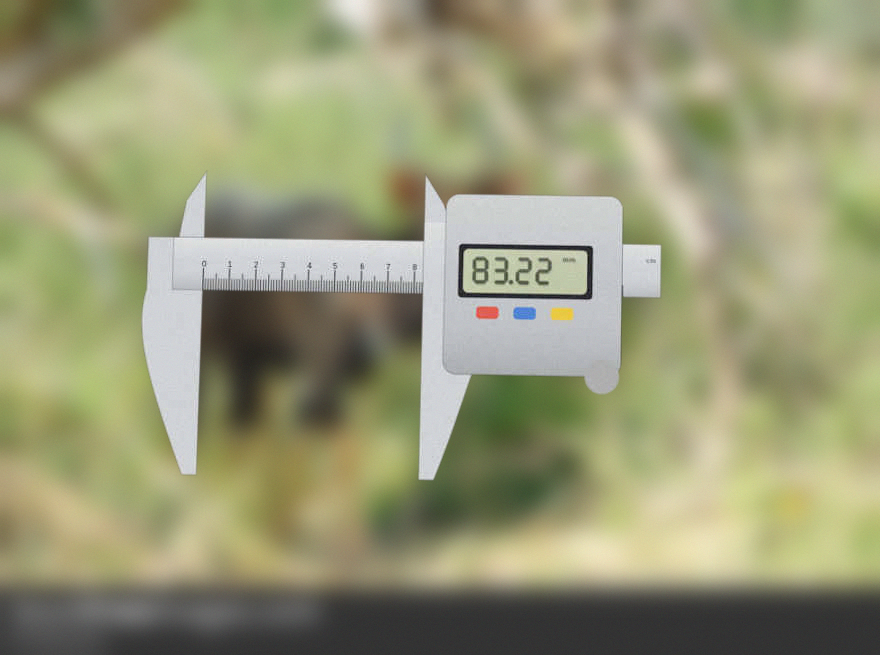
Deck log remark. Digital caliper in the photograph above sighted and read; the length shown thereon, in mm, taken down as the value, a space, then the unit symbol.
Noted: 83.22 mm
